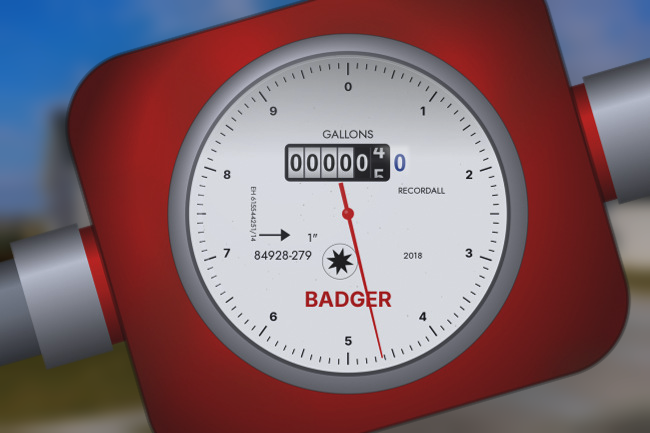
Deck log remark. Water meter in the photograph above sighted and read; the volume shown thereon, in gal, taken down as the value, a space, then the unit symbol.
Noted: 44.6 gal
